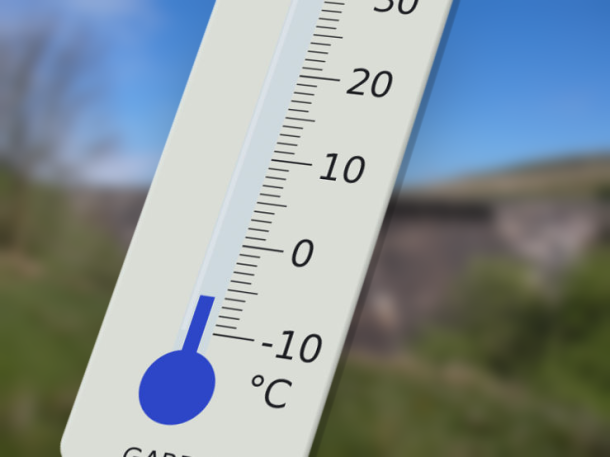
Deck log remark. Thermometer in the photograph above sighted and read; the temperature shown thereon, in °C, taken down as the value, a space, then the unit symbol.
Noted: -6 °C
